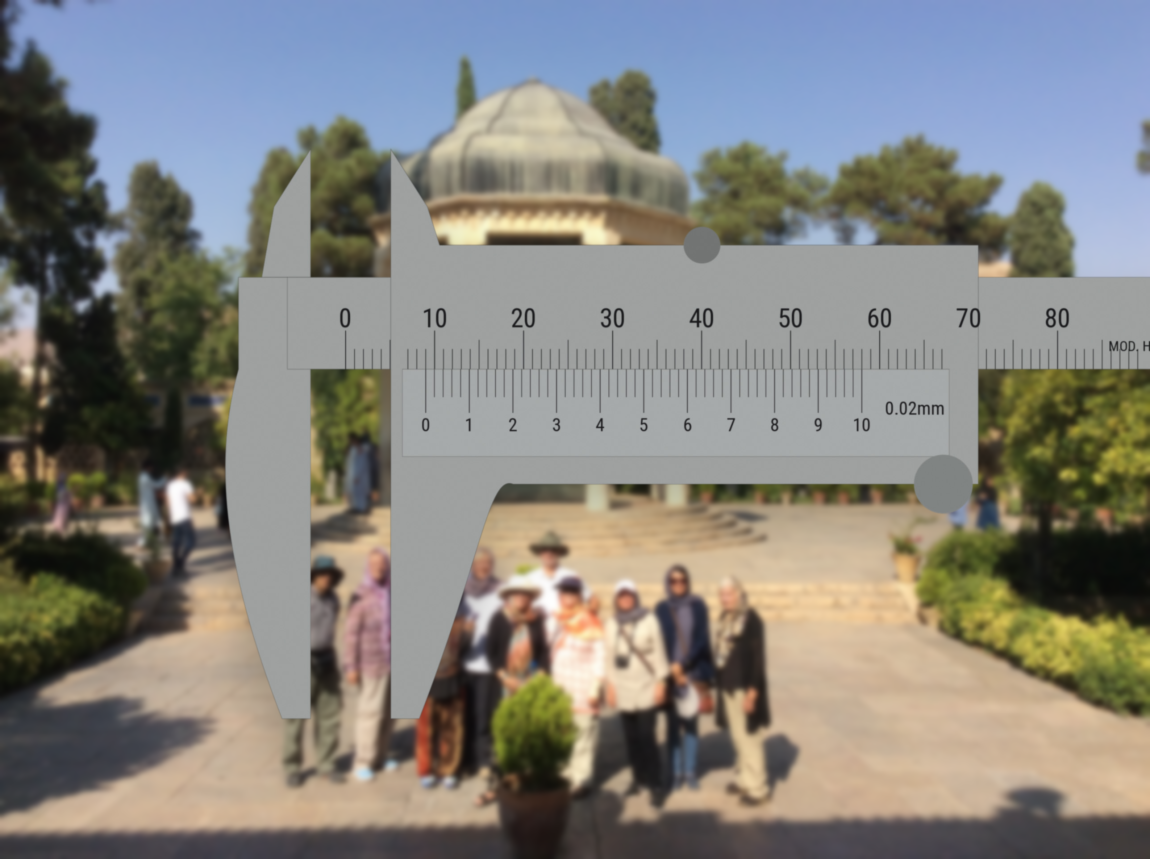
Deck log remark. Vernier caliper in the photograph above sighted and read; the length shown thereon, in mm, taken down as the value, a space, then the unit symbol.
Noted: 9.0 mm
